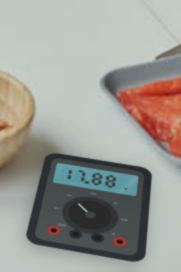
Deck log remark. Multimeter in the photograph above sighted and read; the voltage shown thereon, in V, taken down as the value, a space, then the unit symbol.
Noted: 17.88 V
